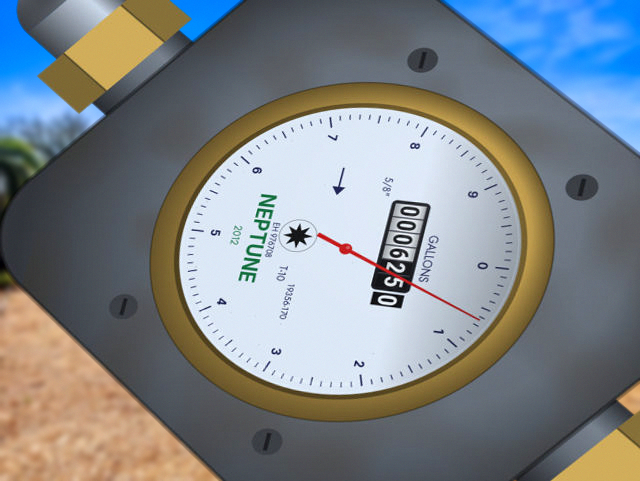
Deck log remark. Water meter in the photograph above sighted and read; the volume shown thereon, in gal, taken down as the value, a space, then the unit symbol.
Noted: 6250.6 gal
